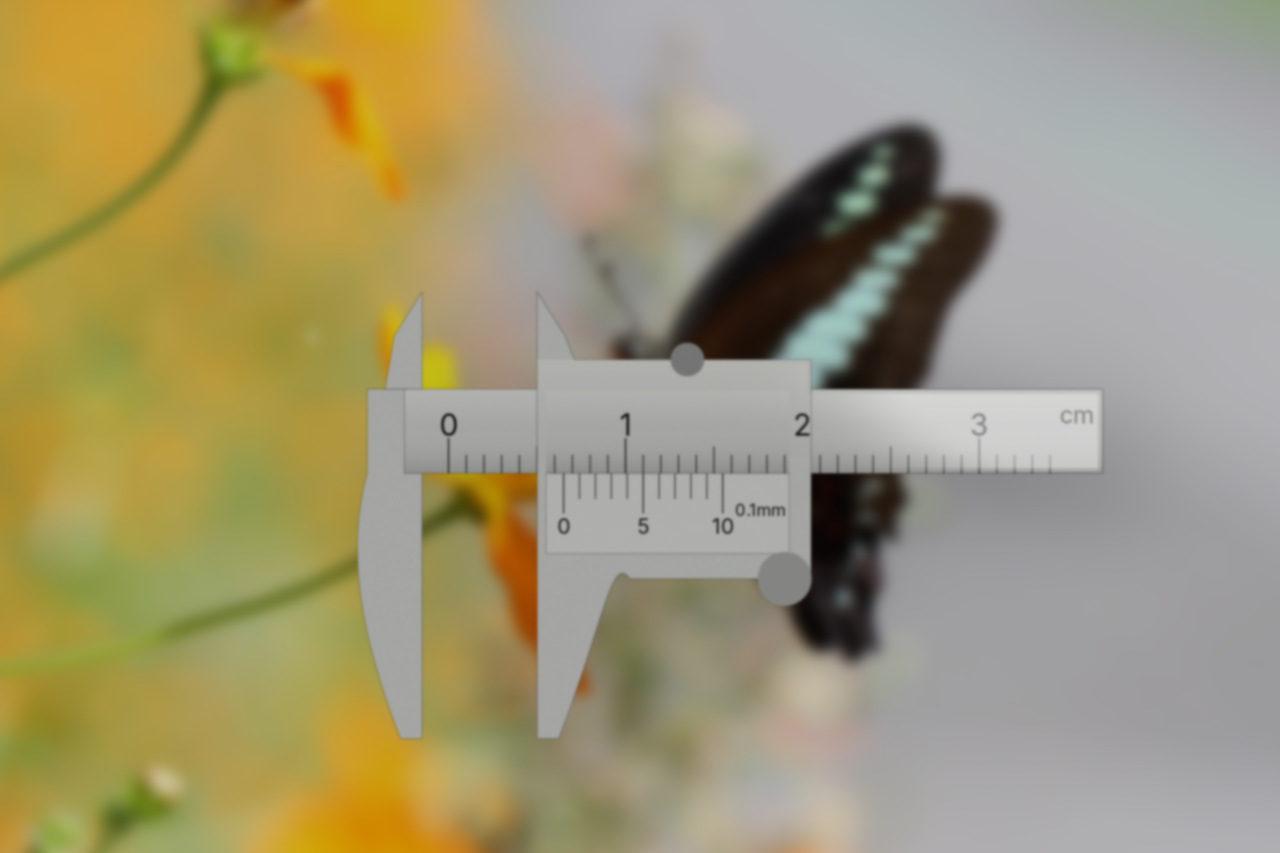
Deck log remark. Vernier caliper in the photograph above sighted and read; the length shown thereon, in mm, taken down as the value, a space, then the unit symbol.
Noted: 6.5 mm
